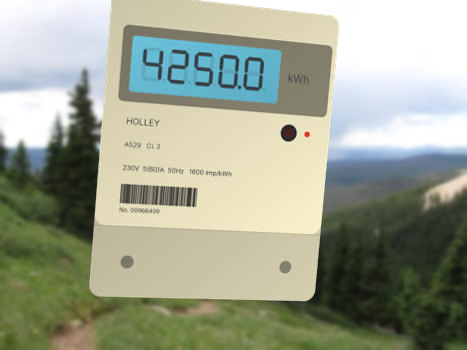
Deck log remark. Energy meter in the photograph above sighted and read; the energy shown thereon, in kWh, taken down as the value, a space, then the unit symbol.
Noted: 4250.0 kWh
